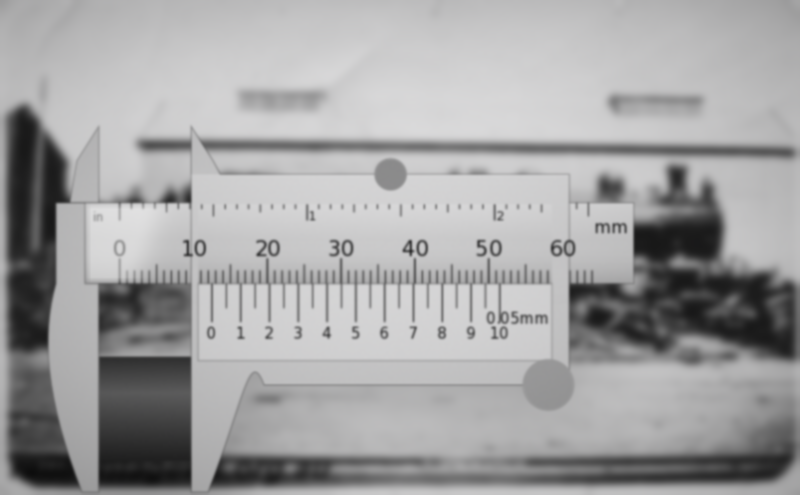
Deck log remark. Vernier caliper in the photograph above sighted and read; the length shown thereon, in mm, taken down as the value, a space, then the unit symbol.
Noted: 12.5 mm
